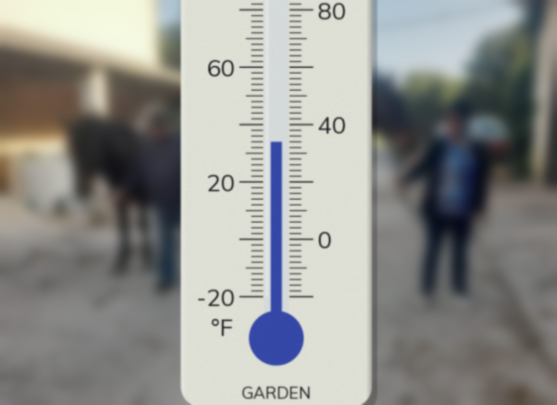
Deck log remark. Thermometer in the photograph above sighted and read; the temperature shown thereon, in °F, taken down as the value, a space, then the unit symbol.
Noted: 34 °F
